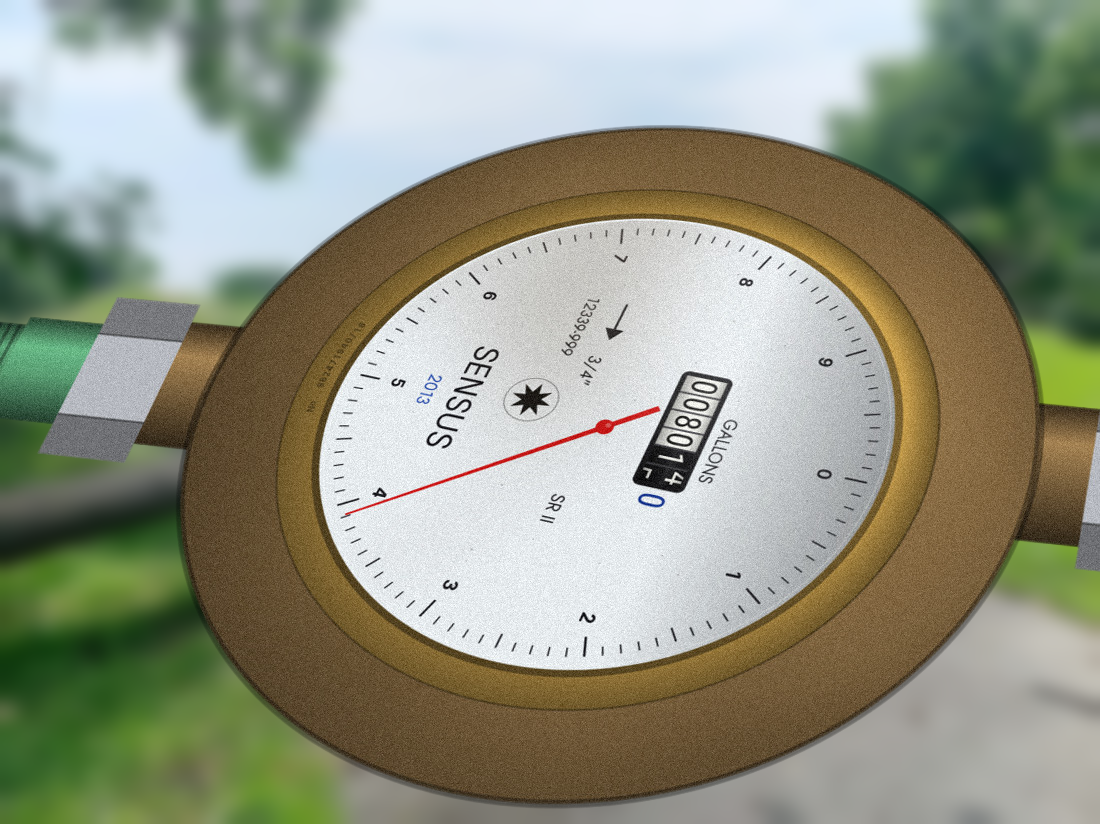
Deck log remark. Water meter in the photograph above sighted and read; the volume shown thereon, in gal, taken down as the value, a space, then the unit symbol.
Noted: 80143.9 gal
